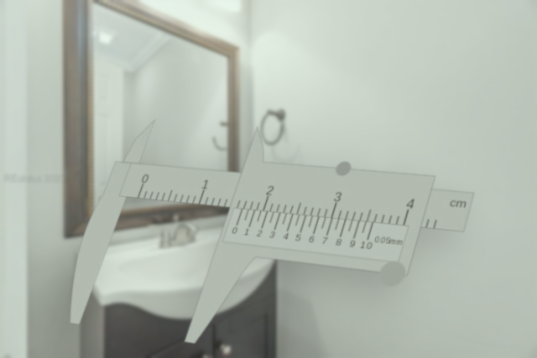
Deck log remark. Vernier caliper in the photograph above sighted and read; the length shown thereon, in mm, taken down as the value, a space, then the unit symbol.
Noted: 16.8 mm
